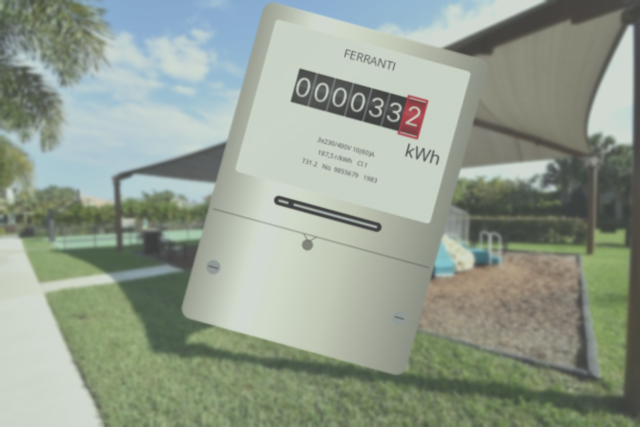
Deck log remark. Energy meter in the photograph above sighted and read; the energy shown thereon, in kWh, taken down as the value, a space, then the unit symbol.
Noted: 33.2 kWh
